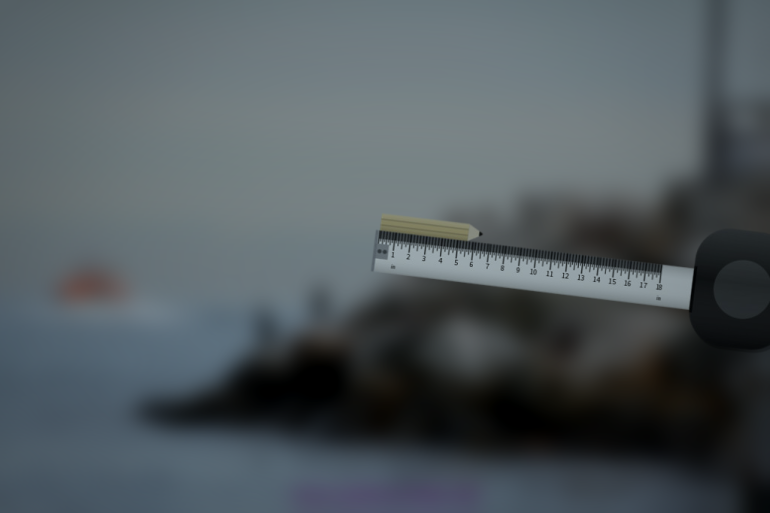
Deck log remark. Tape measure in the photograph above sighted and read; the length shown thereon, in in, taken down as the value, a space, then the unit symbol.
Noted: 6.5 in
